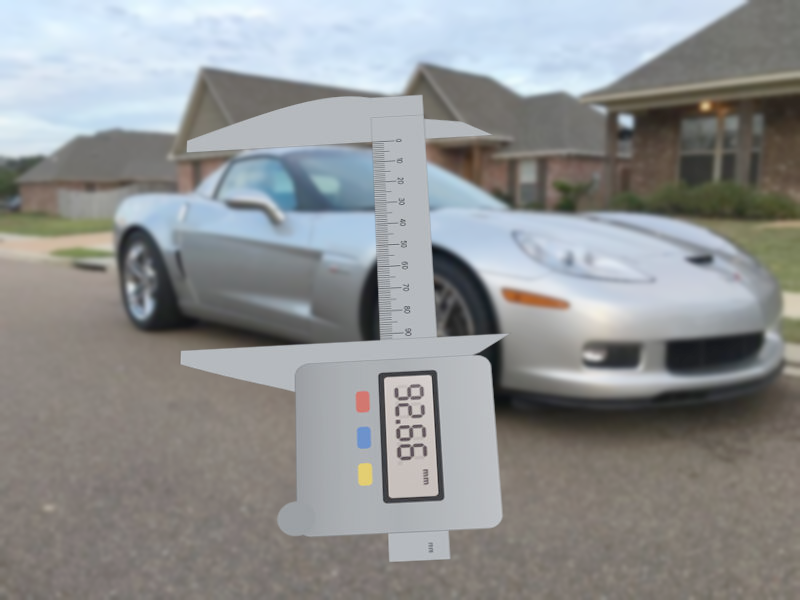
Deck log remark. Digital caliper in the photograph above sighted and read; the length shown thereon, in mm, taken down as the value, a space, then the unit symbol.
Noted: 92.66 mm
